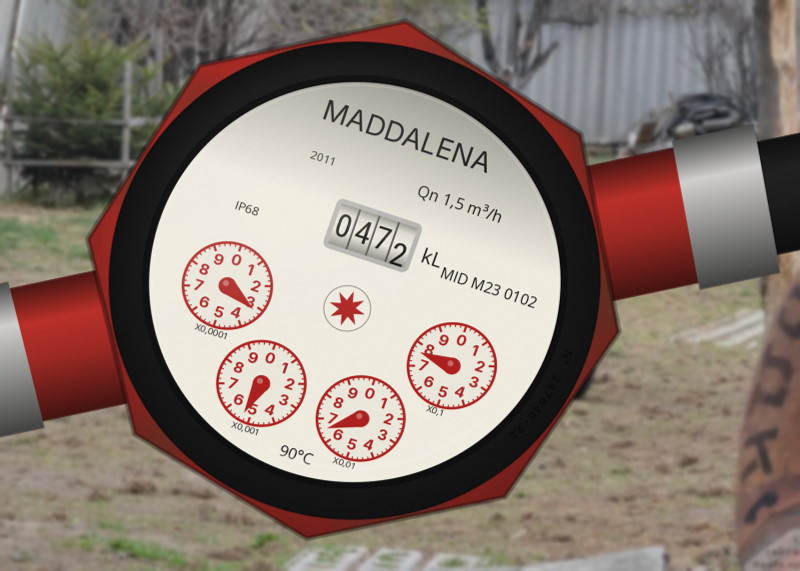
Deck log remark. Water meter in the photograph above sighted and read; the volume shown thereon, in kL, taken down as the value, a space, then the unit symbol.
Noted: 471.7653 kL
